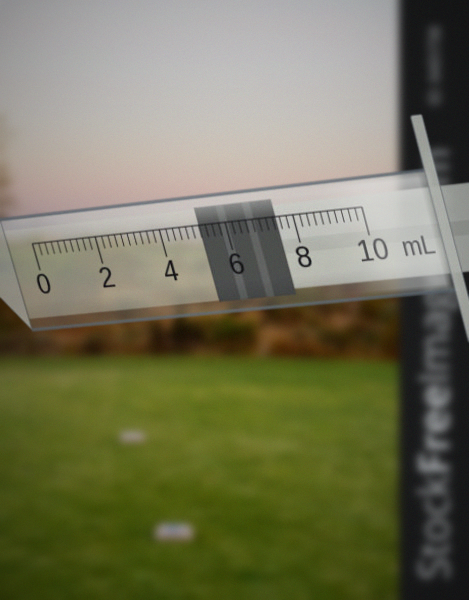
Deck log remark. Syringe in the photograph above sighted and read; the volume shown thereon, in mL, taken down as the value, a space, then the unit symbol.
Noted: 5.2 mL
